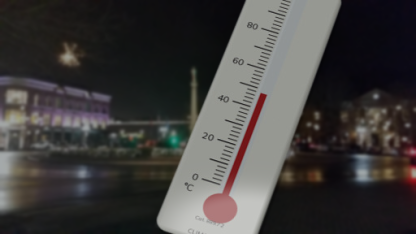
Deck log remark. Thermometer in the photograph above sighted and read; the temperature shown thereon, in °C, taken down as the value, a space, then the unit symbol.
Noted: 48 °C
